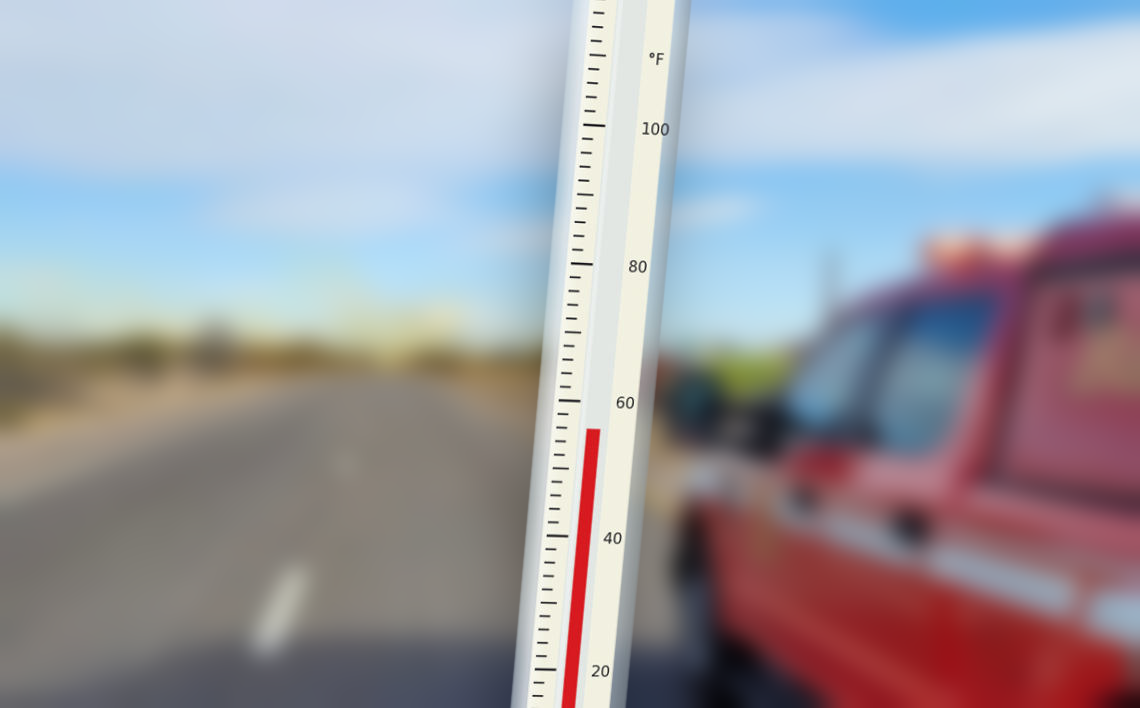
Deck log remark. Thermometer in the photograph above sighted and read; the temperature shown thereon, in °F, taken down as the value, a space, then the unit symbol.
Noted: 56 °F
